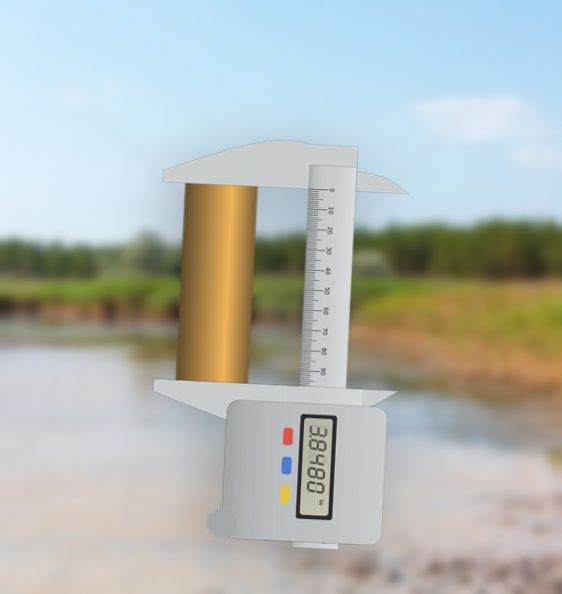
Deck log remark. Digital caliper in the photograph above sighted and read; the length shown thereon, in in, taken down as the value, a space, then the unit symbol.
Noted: 3.8480 in
